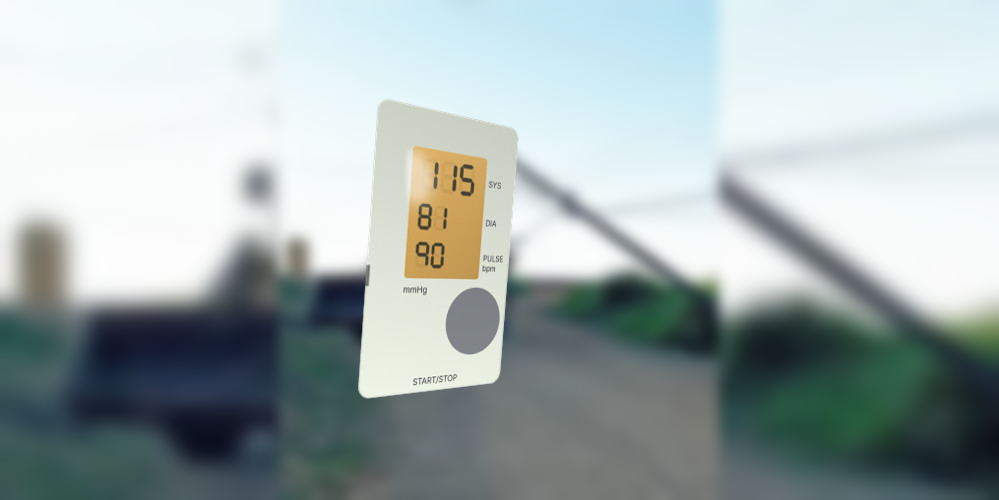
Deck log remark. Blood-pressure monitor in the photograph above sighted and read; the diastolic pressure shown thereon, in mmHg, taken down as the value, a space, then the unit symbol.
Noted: 81 mmHg
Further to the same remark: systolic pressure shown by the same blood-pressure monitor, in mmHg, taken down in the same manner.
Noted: 115 mmHg
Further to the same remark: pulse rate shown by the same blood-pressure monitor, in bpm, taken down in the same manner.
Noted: 90 bpm
